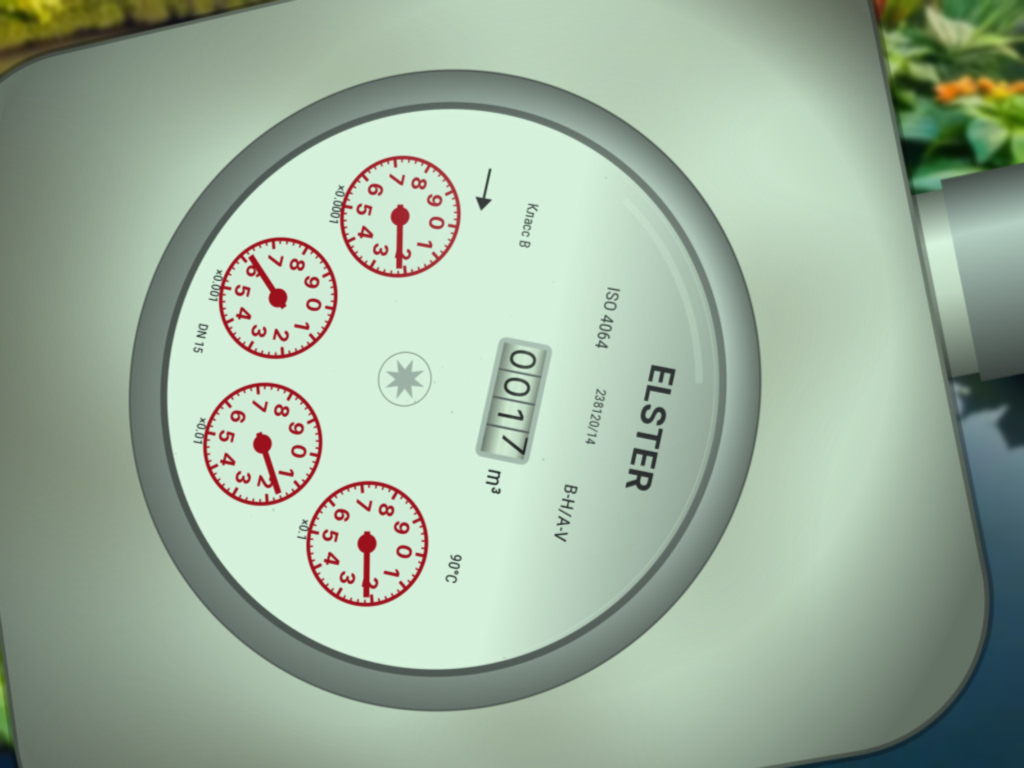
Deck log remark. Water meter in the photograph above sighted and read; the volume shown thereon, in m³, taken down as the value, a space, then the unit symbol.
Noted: 17.2162 m³
